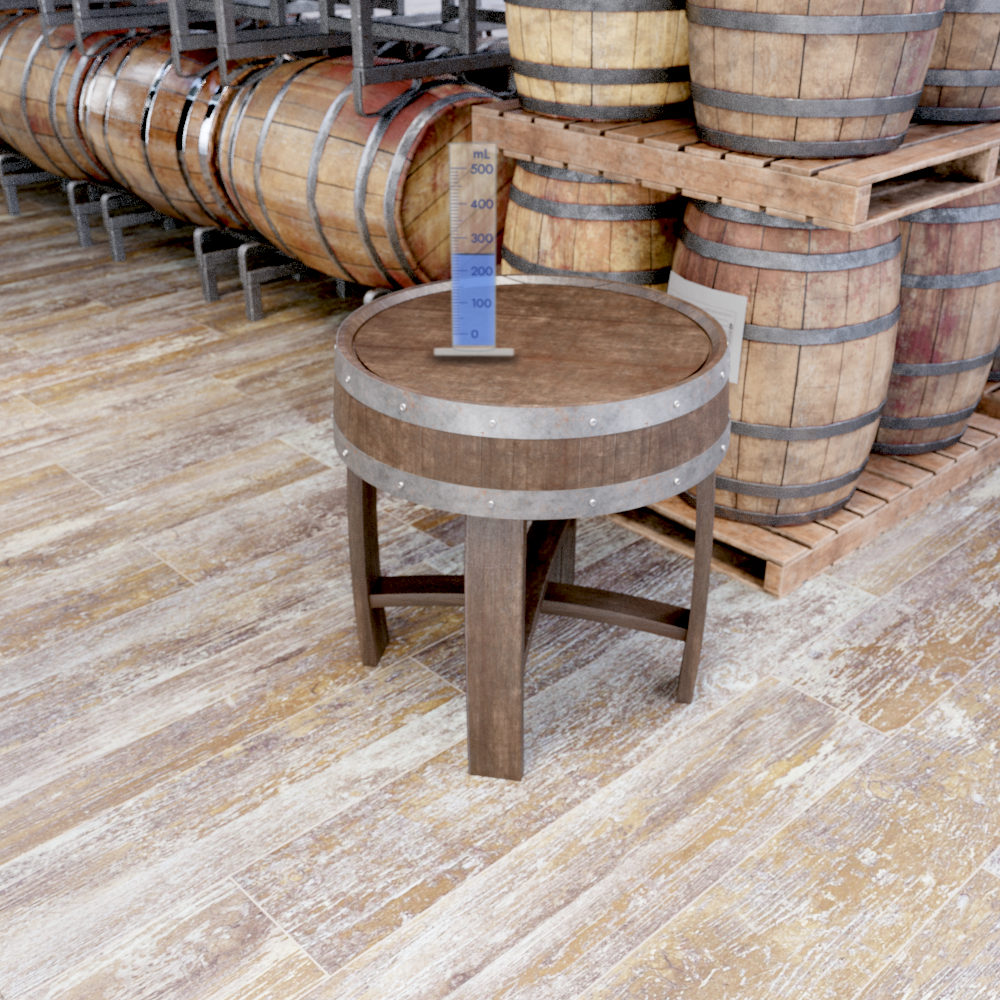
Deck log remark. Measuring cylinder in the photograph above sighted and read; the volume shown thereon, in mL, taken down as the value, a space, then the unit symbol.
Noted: 250 mL
